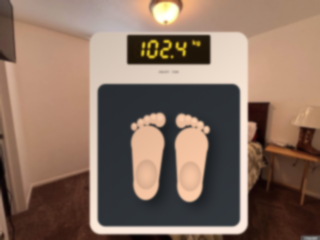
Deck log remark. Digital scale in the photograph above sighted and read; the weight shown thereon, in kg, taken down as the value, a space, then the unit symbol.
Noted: 102.4 kg
